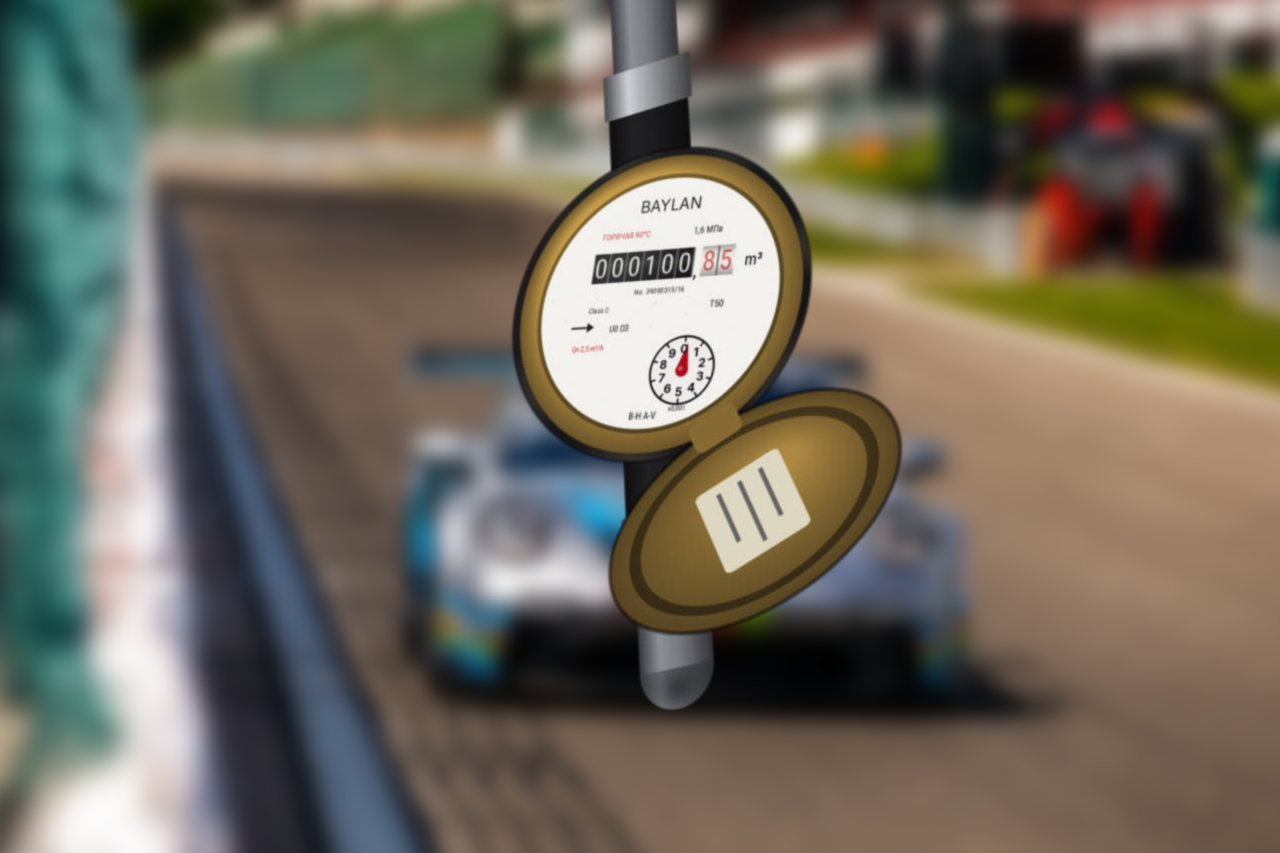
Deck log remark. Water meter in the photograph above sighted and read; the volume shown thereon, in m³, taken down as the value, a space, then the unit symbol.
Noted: 100.850 m³
